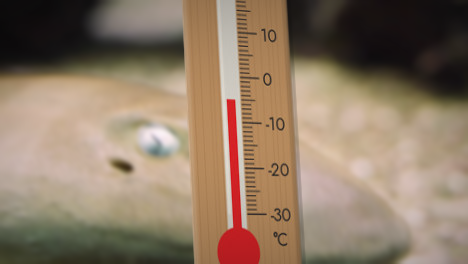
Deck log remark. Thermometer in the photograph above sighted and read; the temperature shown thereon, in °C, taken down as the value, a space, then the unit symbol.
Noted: -5 °C
